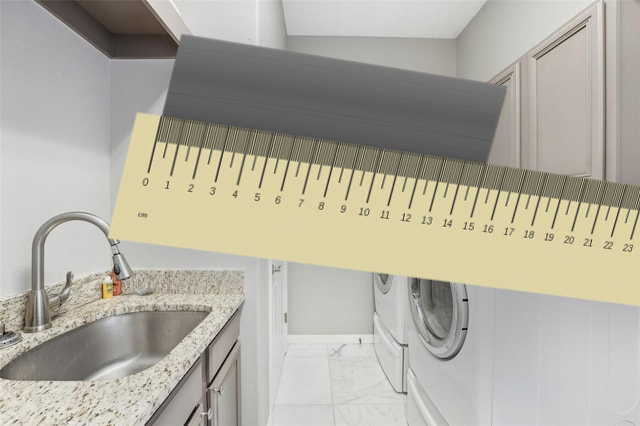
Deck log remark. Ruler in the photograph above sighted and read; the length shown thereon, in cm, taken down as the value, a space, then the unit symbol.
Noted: 15 cm
